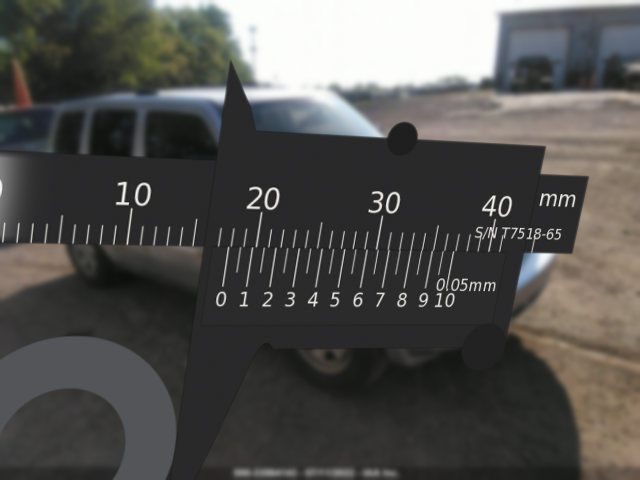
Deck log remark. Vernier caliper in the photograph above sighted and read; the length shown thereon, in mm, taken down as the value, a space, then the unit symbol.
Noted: 17.8 mm
